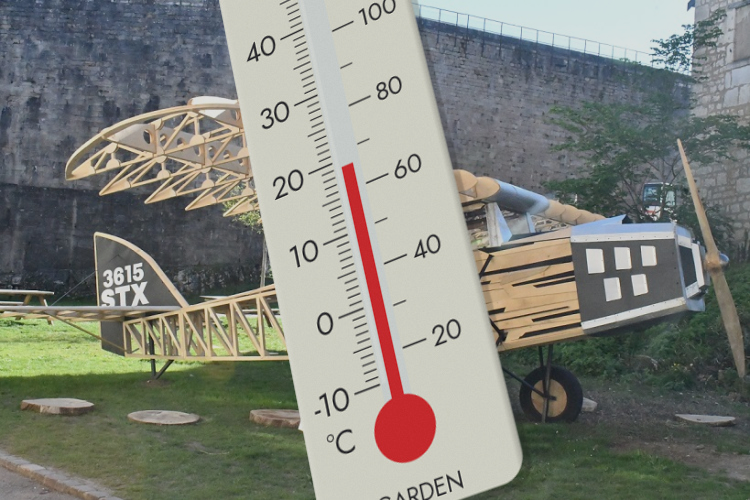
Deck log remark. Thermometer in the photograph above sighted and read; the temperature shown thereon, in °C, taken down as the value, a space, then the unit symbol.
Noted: 19 °C
